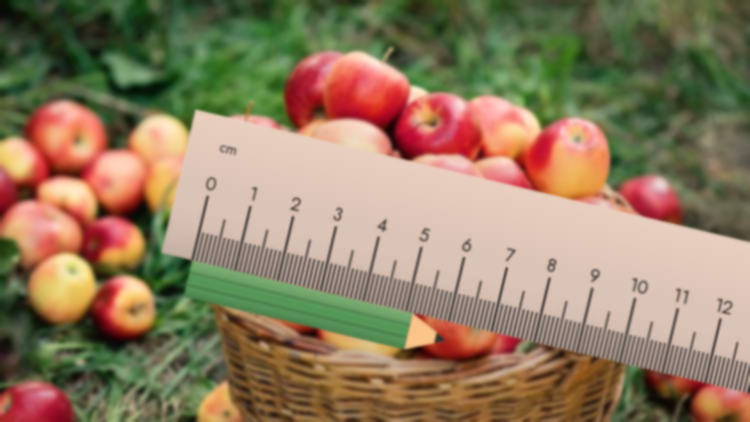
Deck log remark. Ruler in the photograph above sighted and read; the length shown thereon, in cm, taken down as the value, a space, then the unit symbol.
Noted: 6 cm
